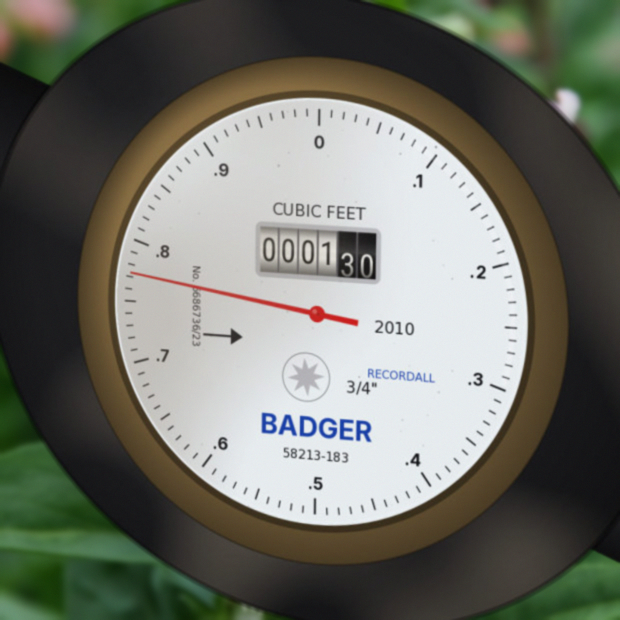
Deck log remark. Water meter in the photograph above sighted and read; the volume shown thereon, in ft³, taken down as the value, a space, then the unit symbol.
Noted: 129.77 ft³
